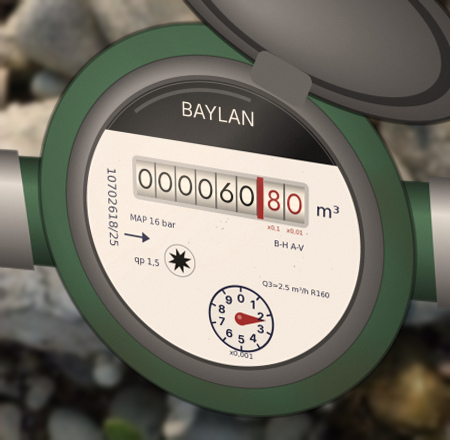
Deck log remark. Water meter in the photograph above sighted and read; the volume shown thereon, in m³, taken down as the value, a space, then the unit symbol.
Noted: 60.802 m³
